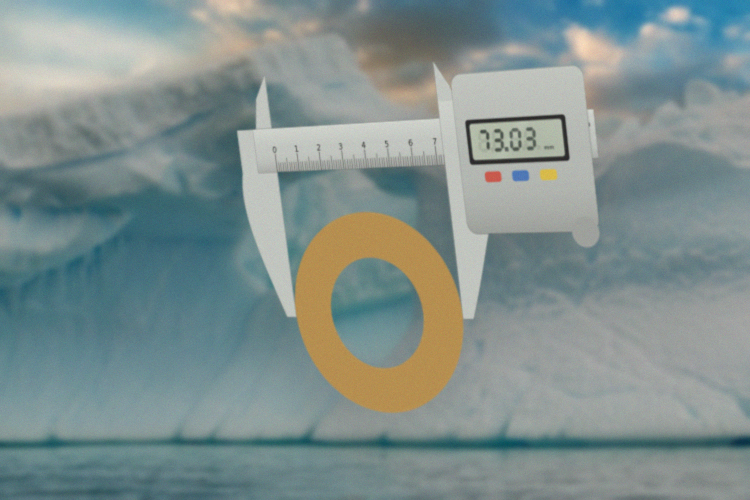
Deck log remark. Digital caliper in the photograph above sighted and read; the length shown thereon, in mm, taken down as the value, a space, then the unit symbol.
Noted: 73.03 mm
